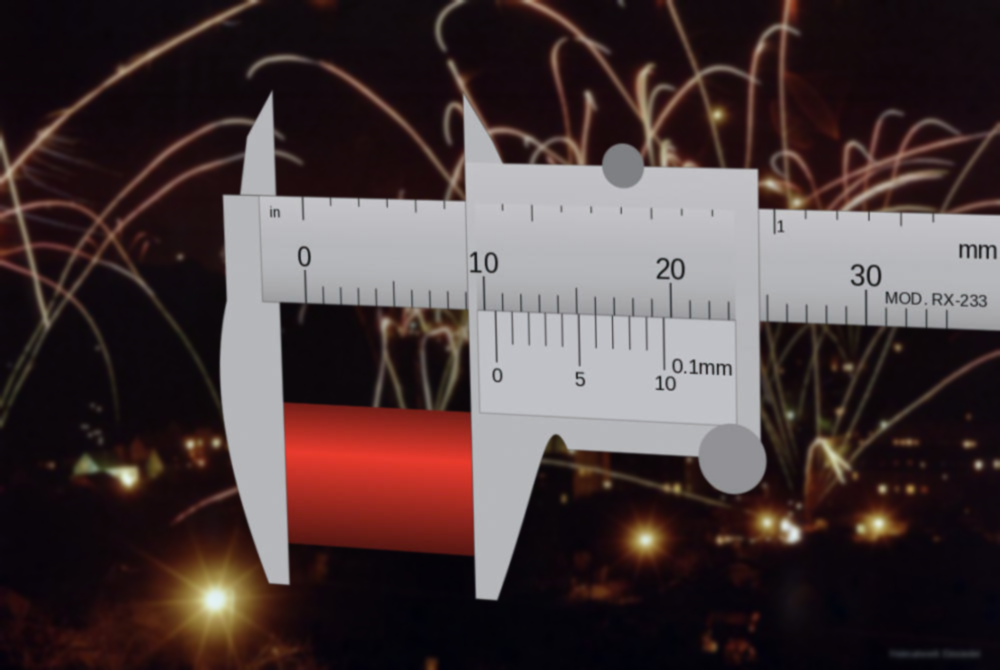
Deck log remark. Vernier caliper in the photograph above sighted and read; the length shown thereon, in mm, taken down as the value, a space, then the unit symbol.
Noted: 10.6 mm
